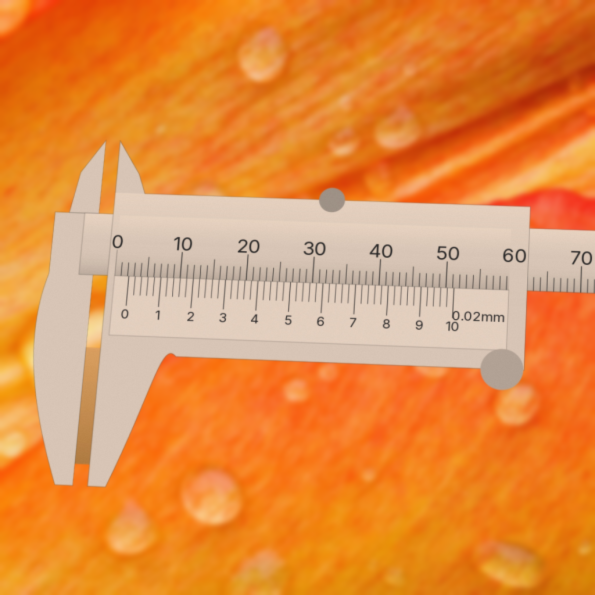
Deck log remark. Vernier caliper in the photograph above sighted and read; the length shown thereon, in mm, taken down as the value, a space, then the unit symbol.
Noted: 2.2 mm
